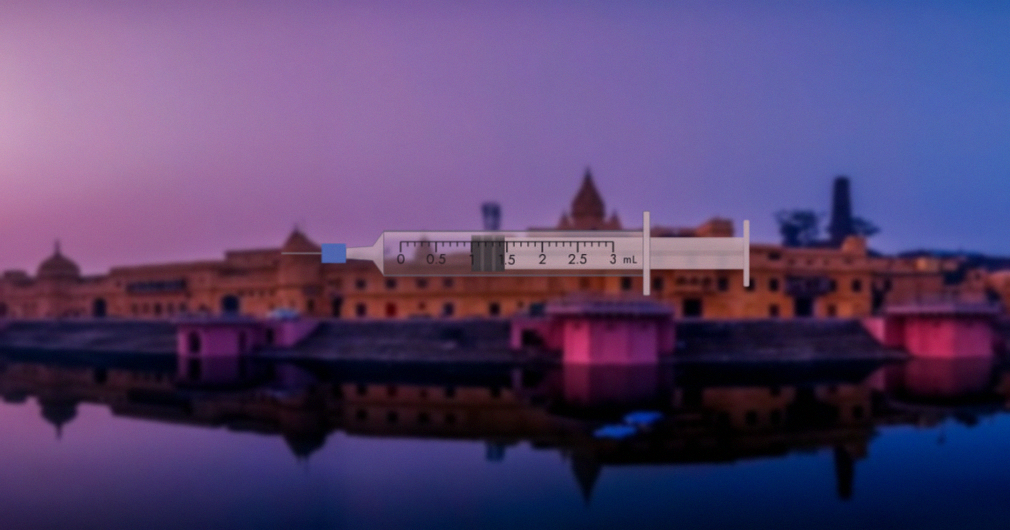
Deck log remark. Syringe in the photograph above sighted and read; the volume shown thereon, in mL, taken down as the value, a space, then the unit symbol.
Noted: 1 mL
